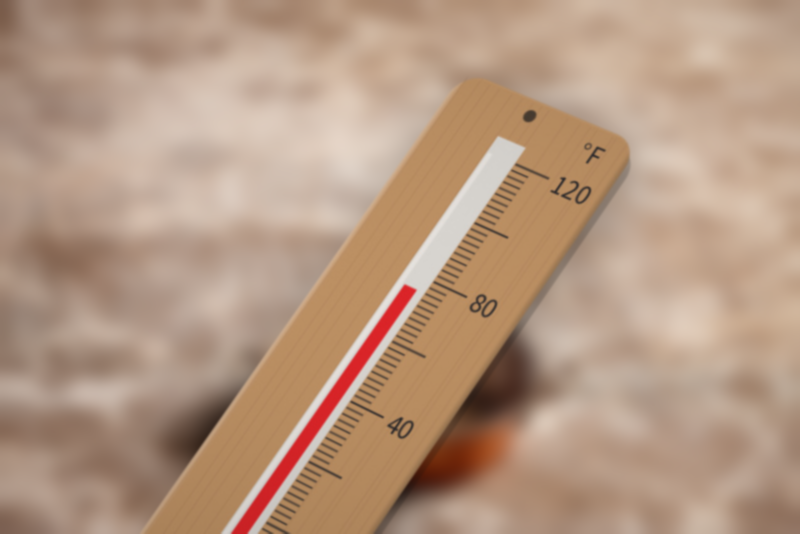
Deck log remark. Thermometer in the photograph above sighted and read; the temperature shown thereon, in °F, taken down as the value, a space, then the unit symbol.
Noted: 76 °F
